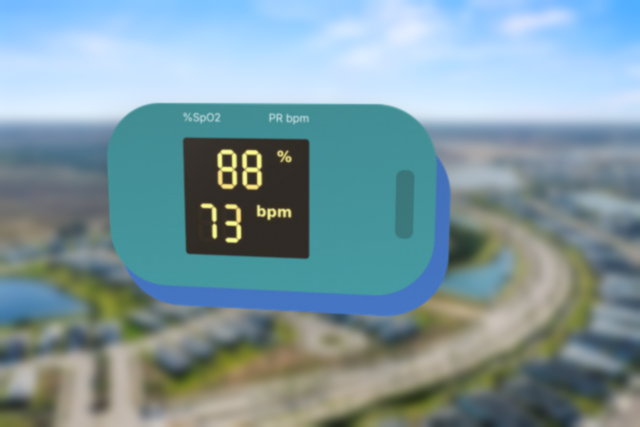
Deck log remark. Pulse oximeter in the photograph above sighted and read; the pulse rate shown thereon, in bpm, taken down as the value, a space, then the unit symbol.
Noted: 73 bpm
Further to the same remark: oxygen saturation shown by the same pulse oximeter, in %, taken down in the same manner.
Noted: 88 %
